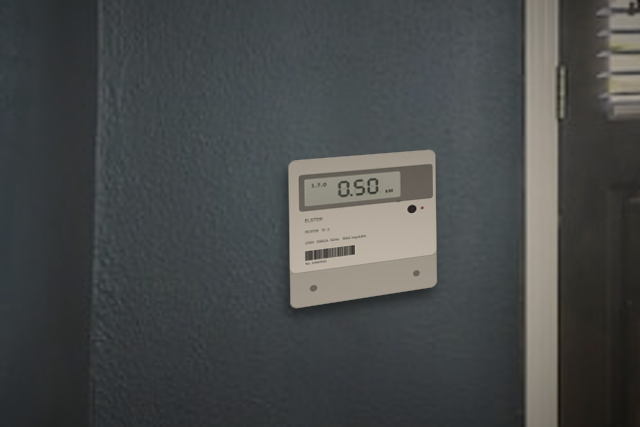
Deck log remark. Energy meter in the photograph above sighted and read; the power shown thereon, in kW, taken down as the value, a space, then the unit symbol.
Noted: 0.50 kW
